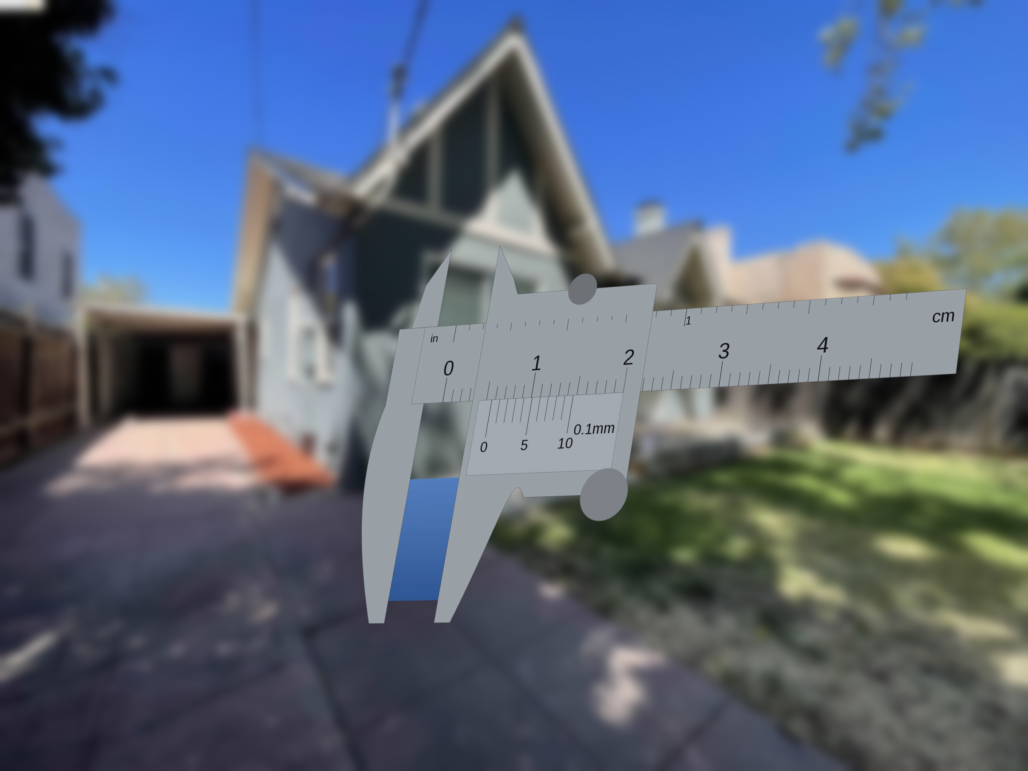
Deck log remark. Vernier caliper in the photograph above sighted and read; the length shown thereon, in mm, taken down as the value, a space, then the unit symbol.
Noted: 5.6 mm
